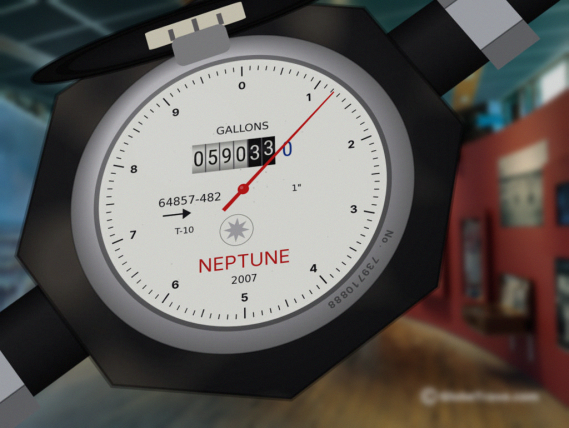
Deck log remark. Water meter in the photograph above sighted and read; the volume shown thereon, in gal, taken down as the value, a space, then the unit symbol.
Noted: 590331.2 gal
